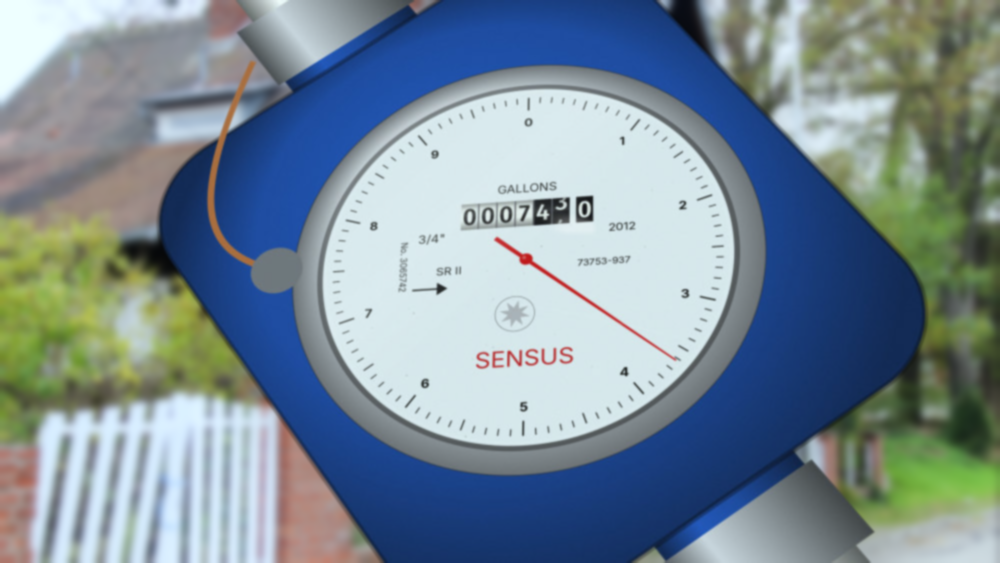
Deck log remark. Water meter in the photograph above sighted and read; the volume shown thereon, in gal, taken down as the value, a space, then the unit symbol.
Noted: 7433.6 gal
